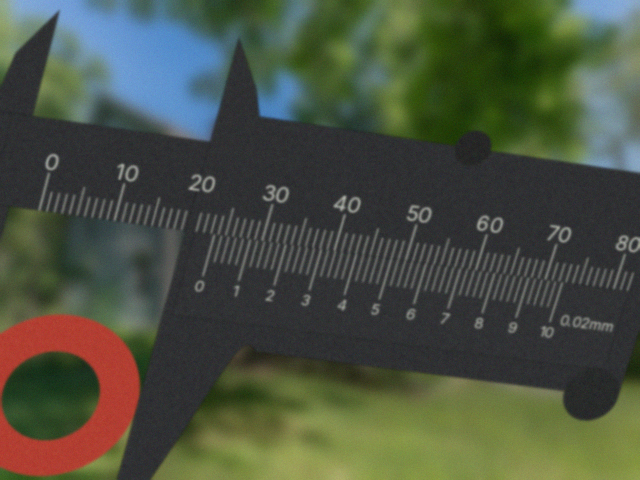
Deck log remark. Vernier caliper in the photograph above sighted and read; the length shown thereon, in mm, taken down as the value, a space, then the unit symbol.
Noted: 23.5 mm
